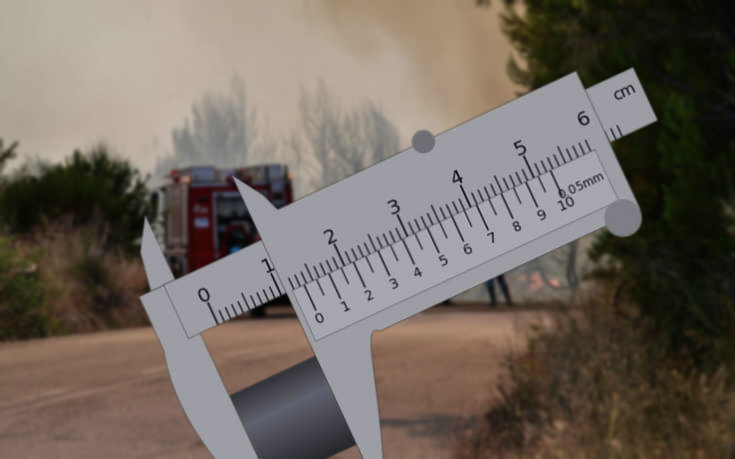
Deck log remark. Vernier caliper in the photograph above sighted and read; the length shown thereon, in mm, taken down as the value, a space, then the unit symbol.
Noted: 13.6 mm
